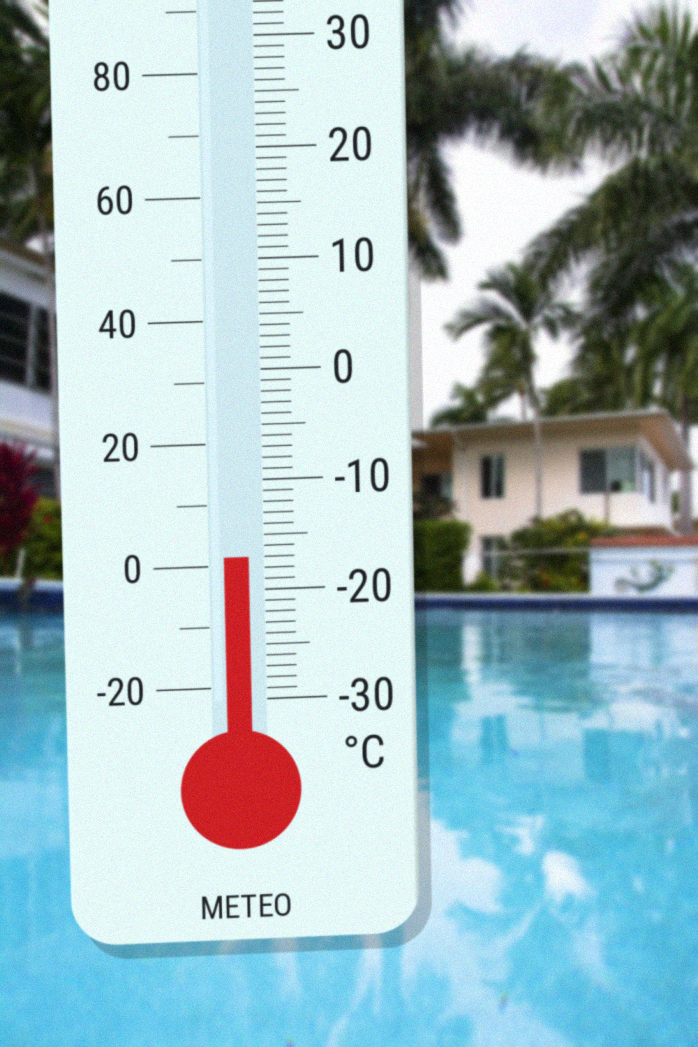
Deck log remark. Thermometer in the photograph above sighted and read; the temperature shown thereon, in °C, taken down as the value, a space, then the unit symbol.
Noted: -17 °C
